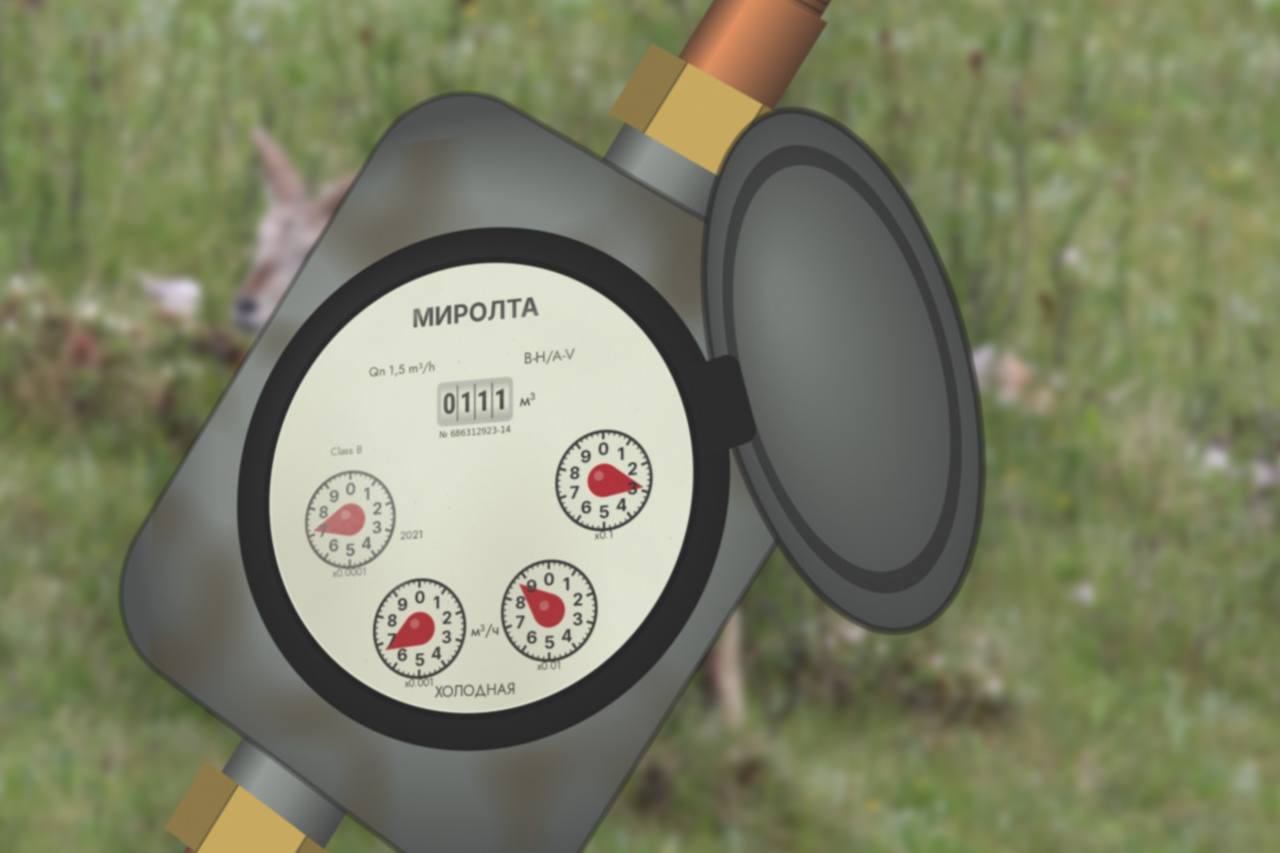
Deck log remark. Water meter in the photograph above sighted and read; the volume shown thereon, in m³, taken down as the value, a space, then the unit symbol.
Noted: 111.2867 m³
